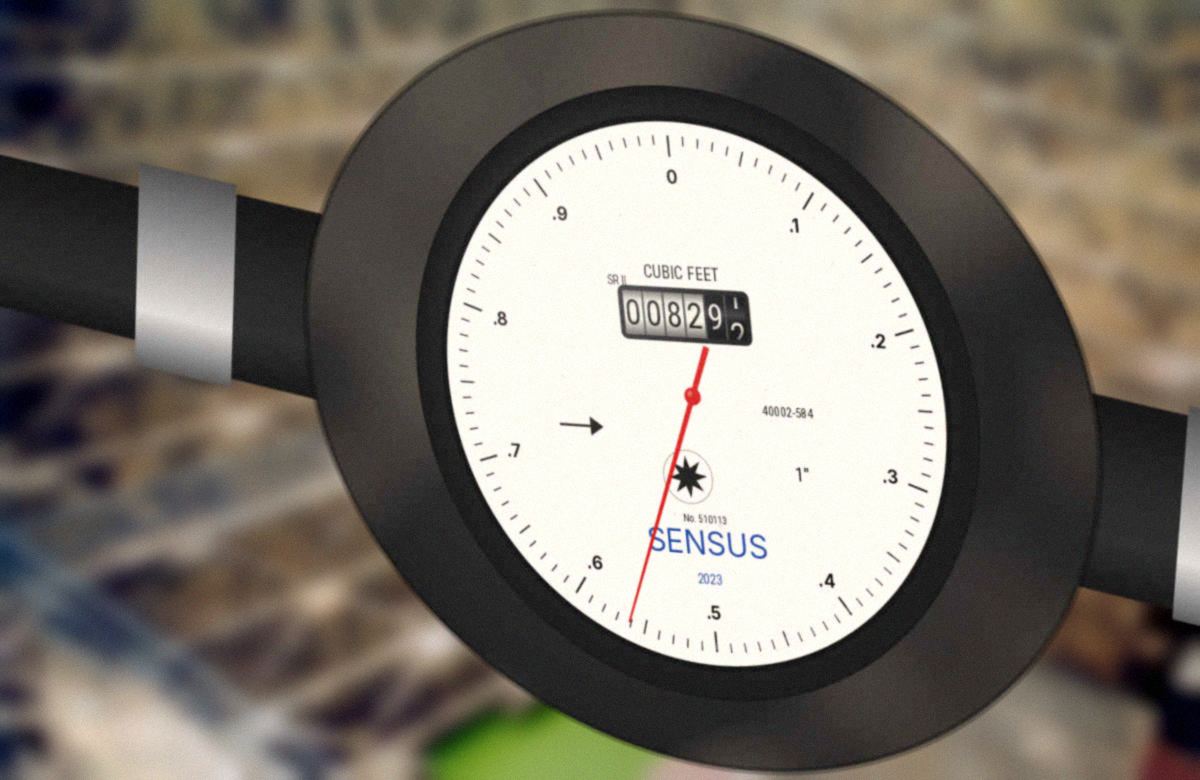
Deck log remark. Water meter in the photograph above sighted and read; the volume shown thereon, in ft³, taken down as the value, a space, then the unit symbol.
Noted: 8291.56 ft³
